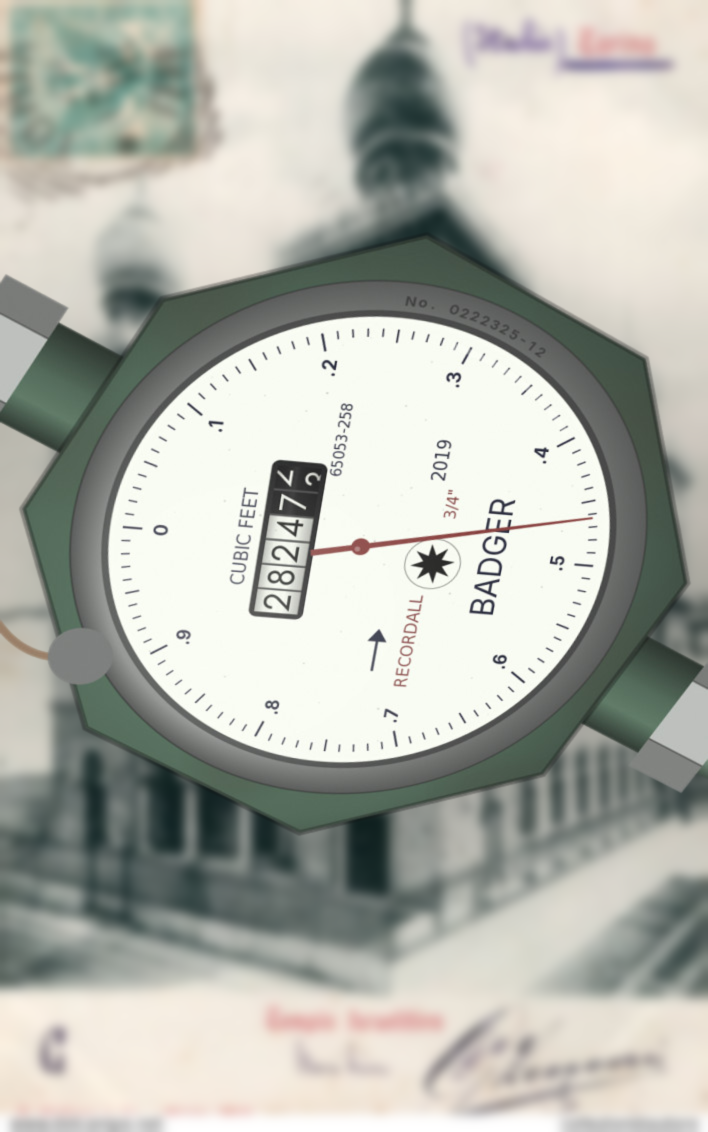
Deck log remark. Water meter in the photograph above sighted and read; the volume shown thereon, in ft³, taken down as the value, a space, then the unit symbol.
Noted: 282472.46 ft³
